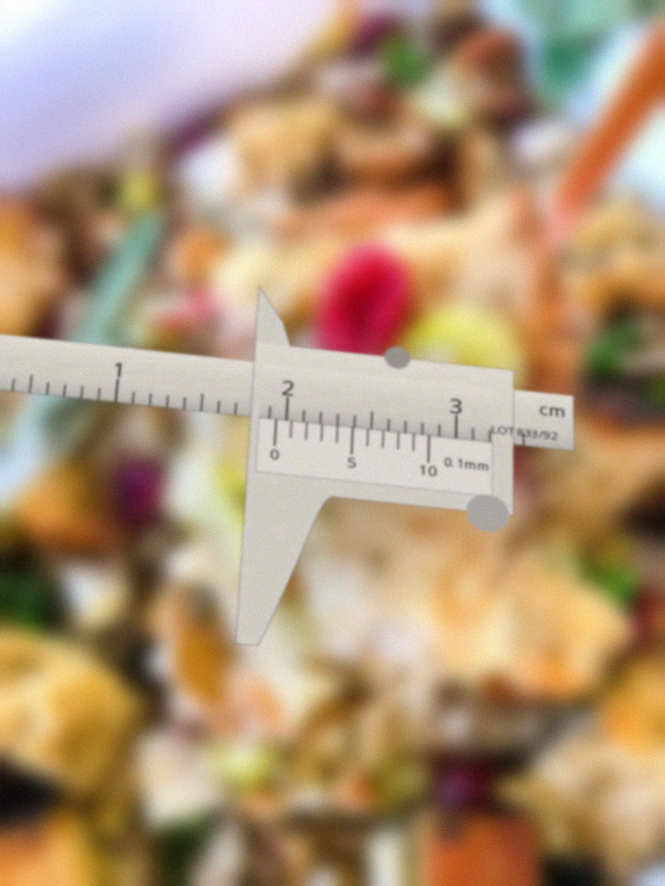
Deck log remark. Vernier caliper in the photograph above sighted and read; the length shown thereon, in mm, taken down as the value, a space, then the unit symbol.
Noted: 19.4 mm
